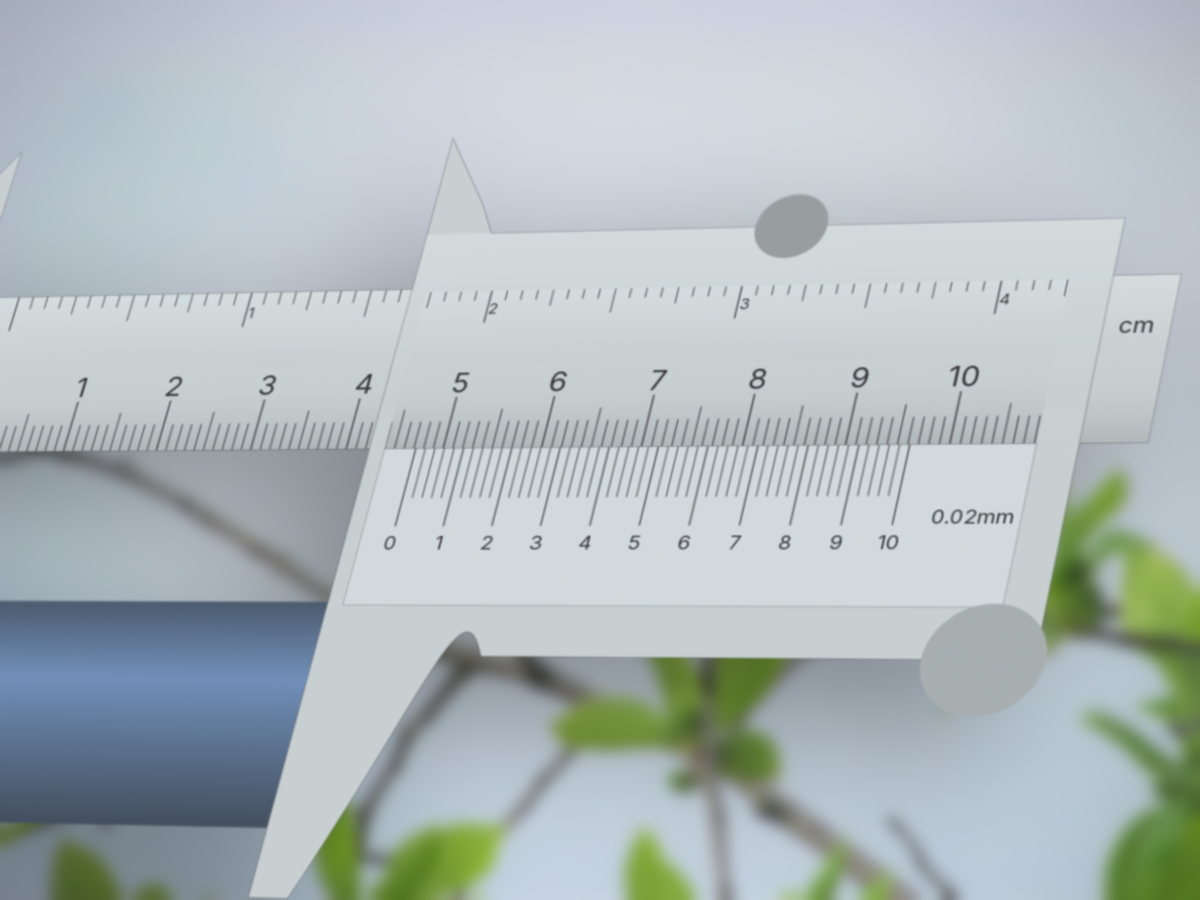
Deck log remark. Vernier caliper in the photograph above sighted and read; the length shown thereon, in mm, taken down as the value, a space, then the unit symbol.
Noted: 47.2 mm
